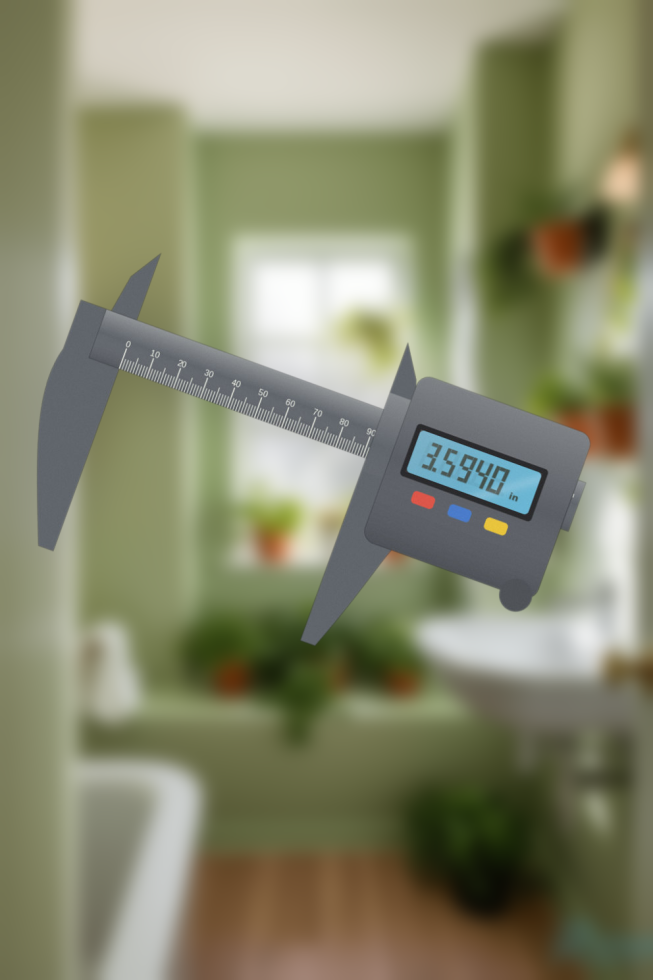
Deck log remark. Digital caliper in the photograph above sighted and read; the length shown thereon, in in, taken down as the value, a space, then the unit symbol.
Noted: 3.5940 in
